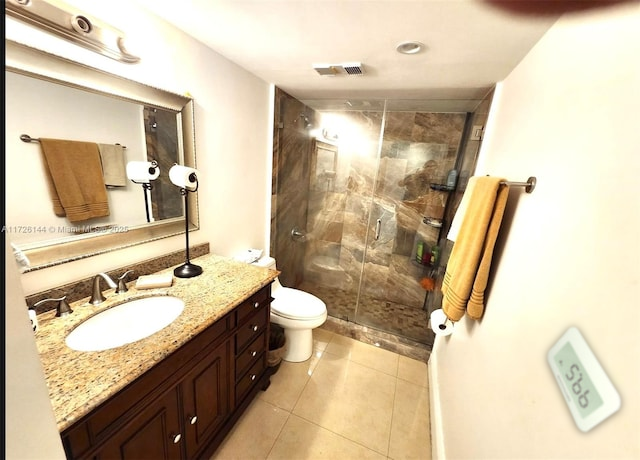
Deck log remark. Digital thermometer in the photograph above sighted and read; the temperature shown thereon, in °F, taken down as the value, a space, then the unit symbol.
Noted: 99.5 °F
